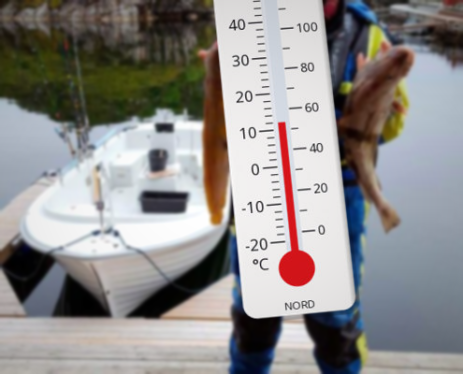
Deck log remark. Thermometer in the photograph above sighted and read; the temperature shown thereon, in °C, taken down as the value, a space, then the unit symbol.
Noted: 12 °C
